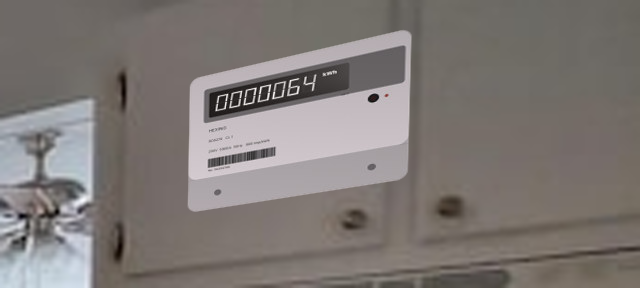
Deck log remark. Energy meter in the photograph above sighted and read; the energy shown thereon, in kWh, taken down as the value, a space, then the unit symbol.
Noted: 64 kWh
